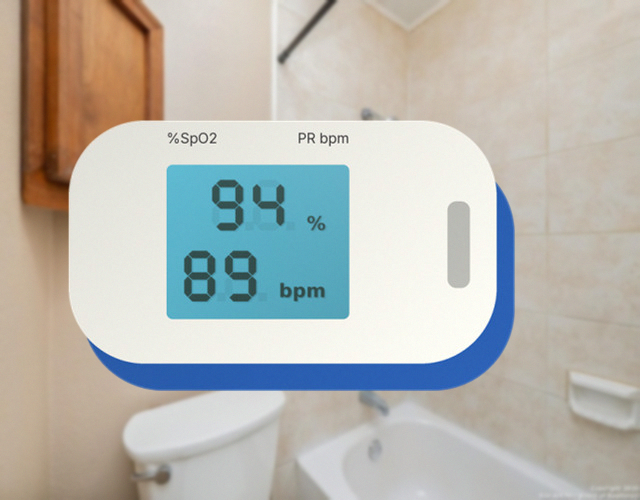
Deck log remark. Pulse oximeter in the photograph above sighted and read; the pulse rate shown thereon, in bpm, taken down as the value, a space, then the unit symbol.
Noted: 89 bpm
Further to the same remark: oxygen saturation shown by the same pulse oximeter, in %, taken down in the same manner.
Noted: 94 %
